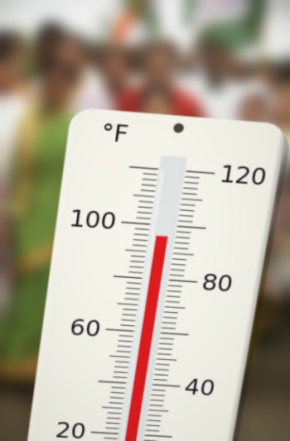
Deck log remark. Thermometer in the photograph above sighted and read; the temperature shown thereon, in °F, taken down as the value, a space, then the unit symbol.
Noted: 96 °F
